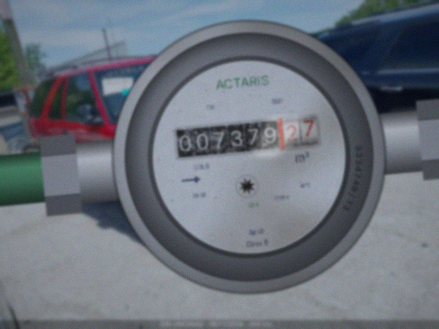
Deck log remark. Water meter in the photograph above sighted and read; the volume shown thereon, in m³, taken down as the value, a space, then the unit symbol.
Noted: 7379.27 m³
